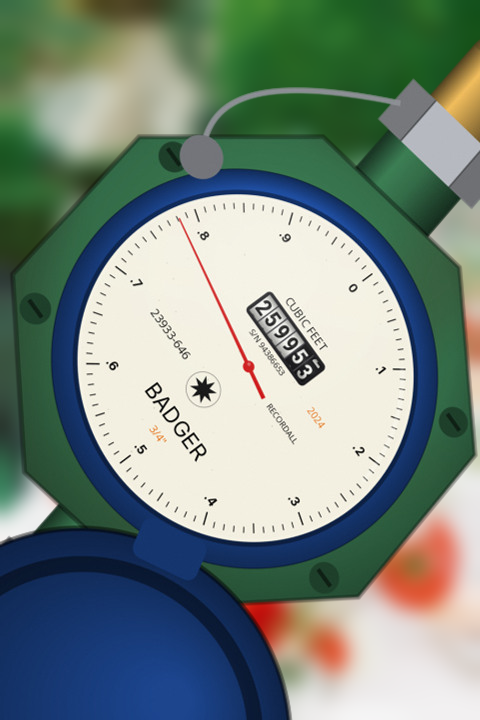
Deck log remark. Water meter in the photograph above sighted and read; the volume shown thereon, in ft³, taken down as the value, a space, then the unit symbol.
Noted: 259952.78 ft³
